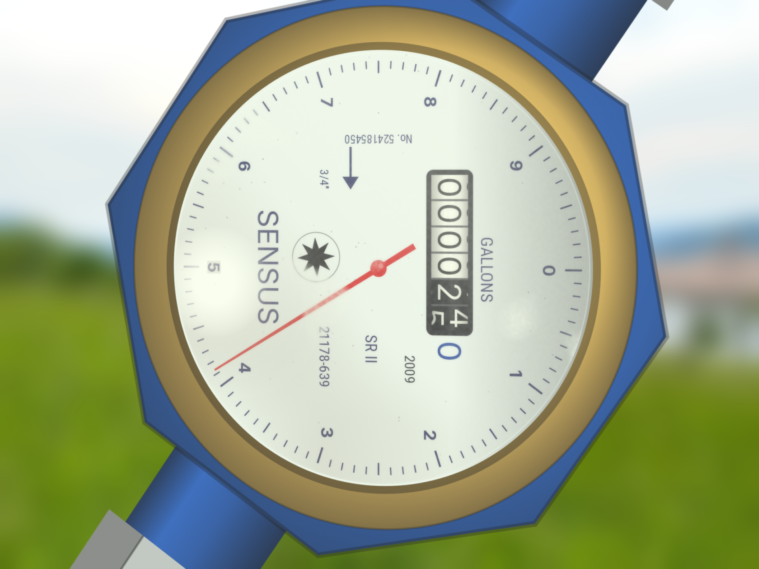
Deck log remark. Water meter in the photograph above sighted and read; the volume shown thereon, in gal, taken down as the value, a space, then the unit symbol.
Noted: 244.1 gal
